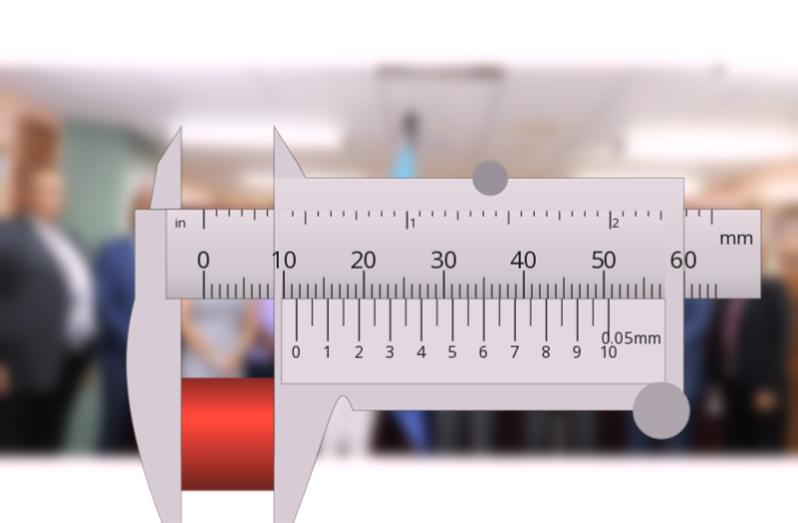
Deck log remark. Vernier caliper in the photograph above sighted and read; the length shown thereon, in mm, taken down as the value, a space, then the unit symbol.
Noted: 11.6 mm
